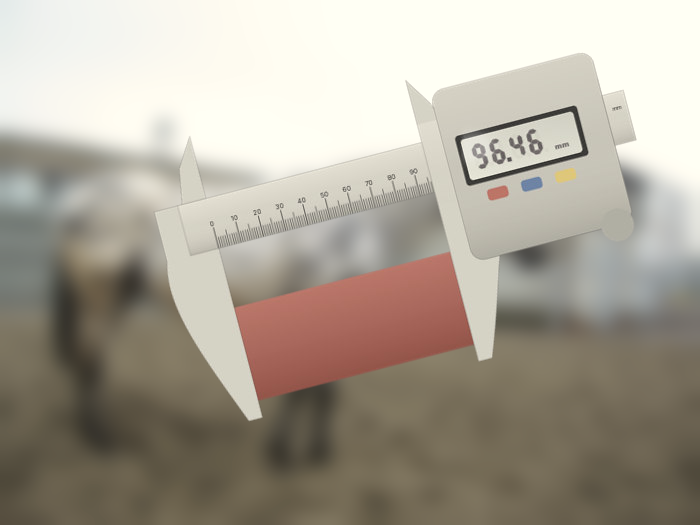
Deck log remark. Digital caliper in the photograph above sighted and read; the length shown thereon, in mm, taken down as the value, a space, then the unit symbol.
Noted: 96.46 mm
